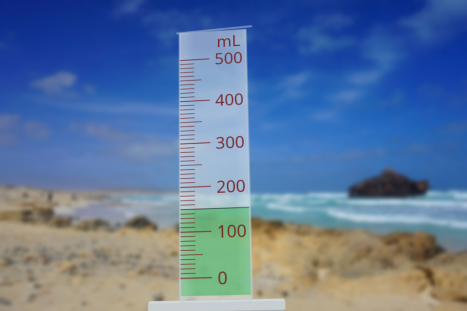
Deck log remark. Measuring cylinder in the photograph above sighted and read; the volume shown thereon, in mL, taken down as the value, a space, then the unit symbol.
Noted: 150 mL
